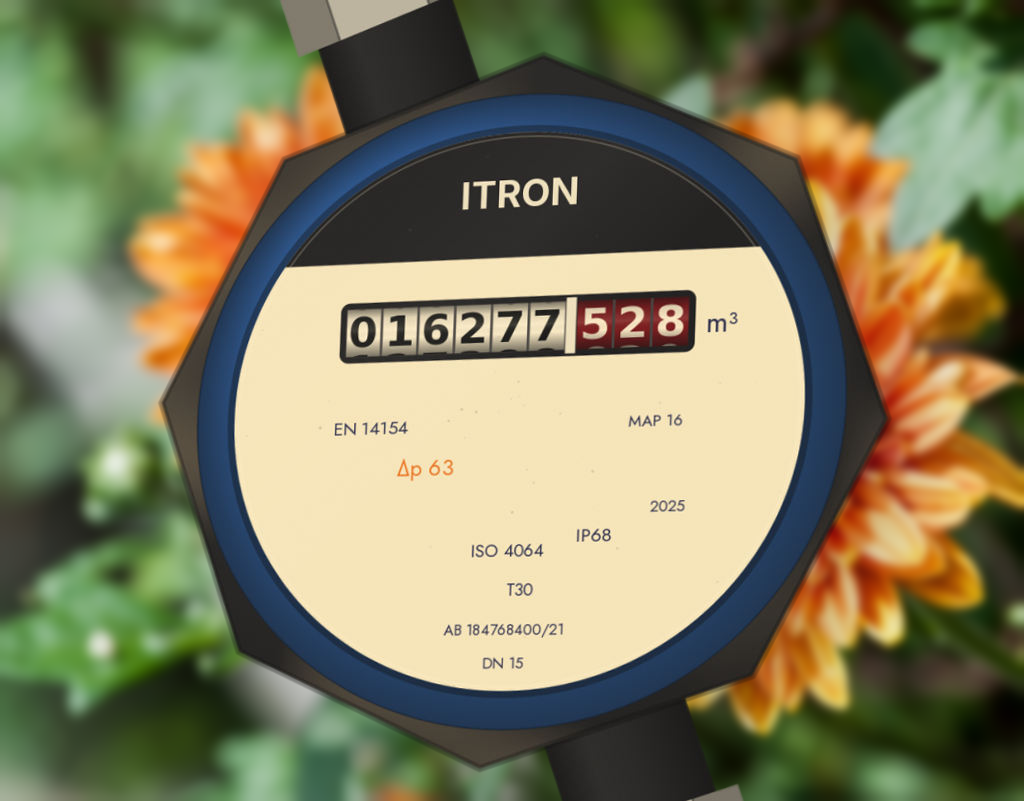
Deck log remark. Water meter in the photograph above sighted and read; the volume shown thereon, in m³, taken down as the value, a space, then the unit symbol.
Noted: 16277.528 m³
